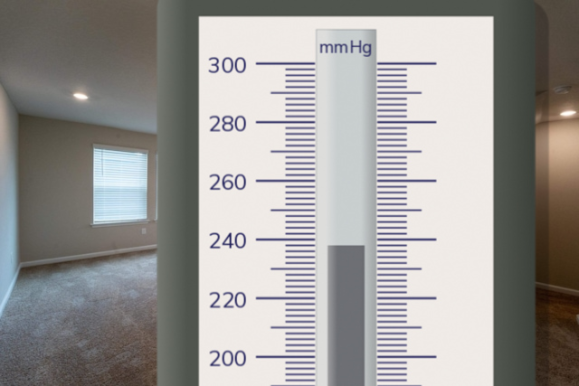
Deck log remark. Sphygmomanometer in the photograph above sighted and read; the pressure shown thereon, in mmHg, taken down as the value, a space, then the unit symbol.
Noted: 238 mmHg
